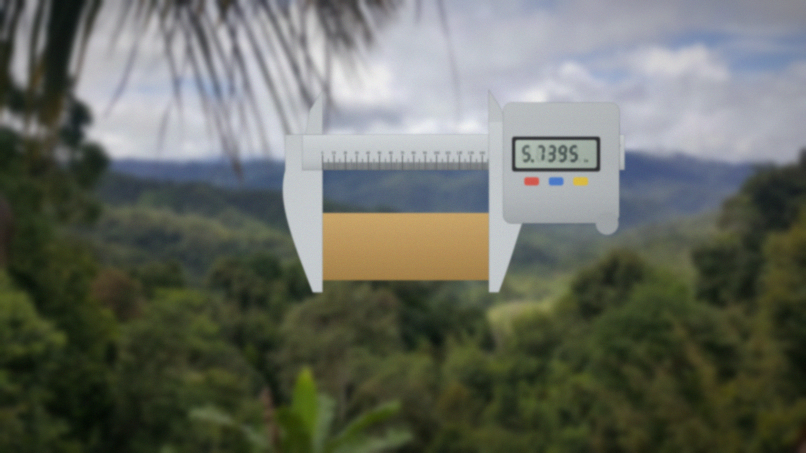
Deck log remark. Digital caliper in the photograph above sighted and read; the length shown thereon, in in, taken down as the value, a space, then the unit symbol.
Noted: 5.7395 in
